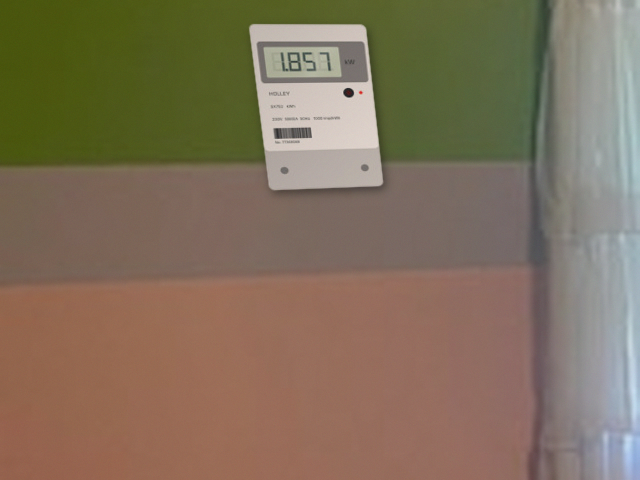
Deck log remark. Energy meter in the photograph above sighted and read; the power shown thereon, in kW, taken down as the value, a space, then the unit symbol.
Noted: 1.857 kW
